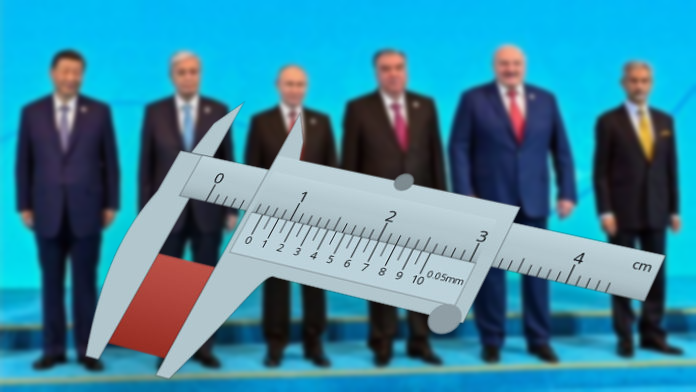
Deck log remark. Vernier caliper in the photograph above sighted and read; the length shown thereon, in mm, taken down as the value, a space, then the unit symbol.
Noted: 6.8 mm
